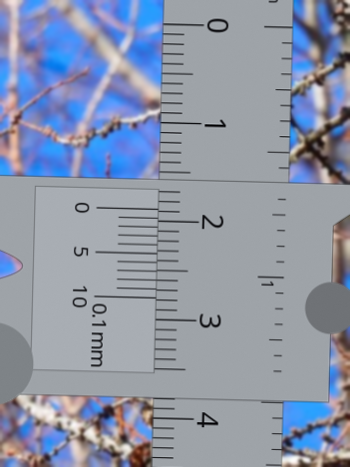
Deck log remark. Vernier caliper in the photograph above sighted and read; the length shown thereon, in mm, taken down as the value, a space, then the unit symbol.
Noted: 18.8 mm
